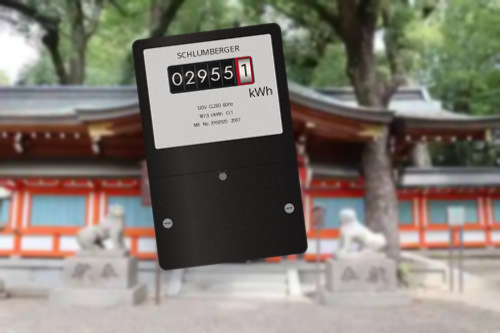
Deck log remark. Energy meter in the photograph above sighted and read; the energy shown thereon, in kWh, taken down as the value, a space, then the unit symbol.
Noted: 2955.1 kWh
